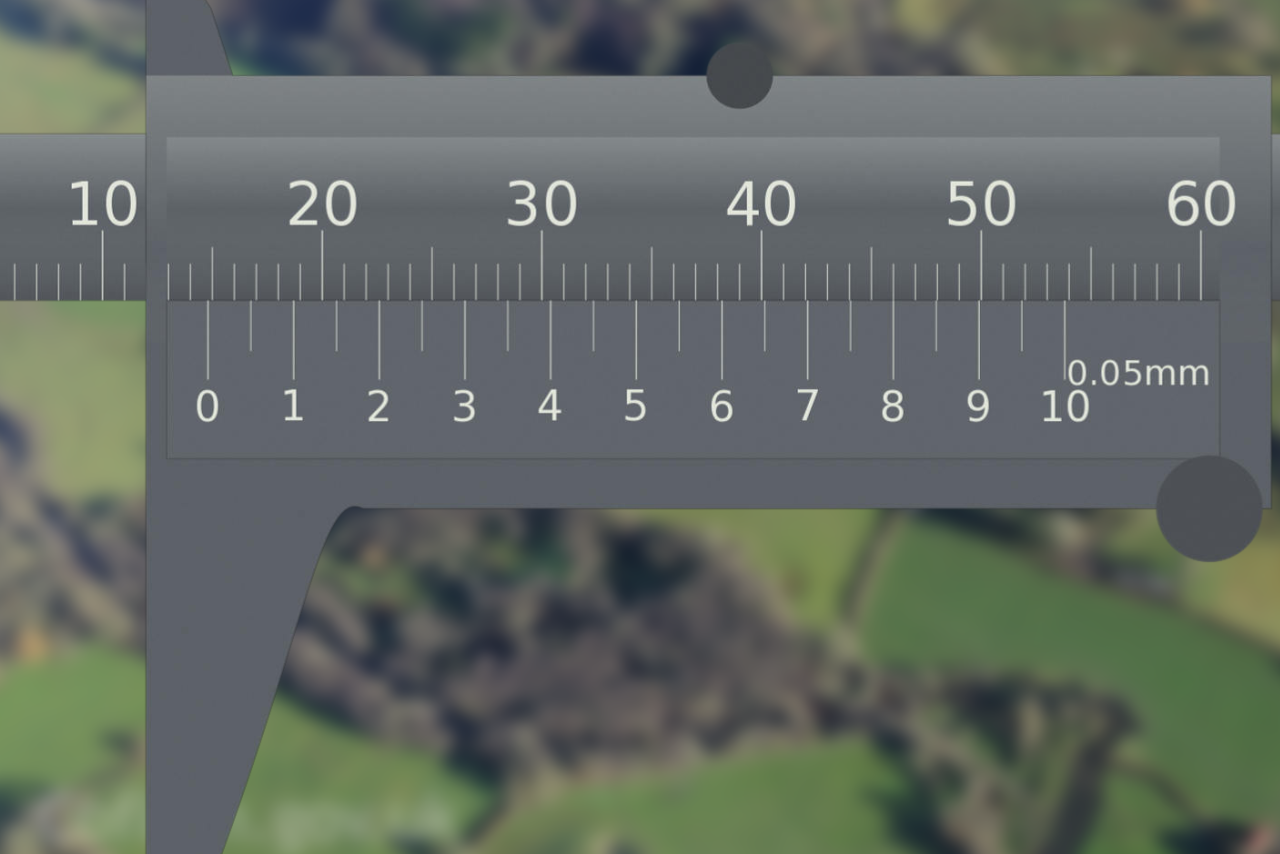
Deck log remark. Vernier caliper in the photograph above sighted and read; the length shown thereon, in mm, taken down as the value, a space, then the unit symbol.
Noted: 14.8 mm
